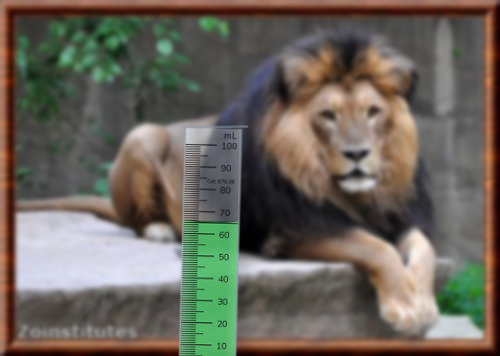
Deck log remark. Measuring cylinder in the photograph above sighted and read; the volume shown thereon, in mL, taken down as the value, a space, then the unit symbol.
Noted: 65 mL
